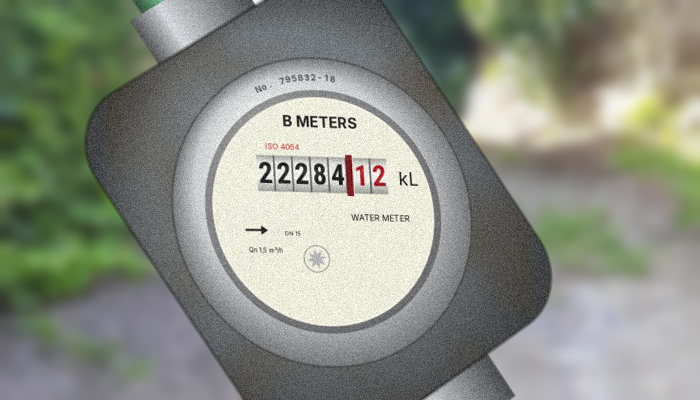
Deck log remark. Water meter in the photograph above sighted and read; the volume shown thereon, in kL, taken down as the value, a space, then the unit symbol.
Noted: 22284.12 kL
